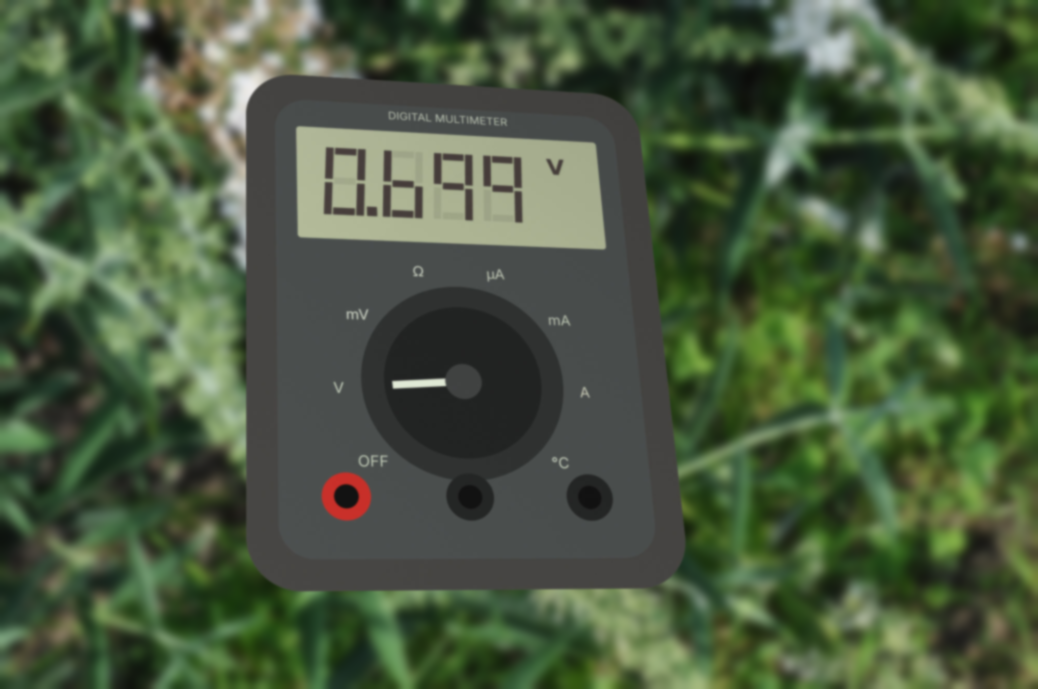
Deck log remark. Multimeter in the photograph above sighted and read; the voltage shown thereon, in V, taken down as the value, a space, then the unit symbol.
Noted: 0.699 V
